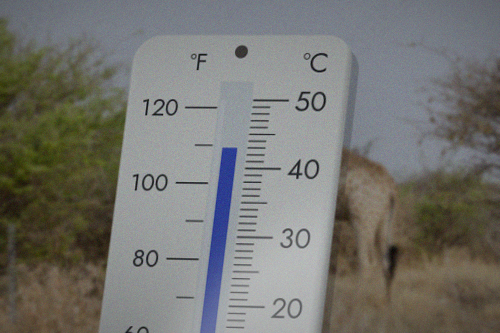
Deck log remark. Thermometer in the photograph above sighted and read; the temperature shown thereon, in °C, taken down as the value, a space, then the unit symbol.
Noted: 43 °C
